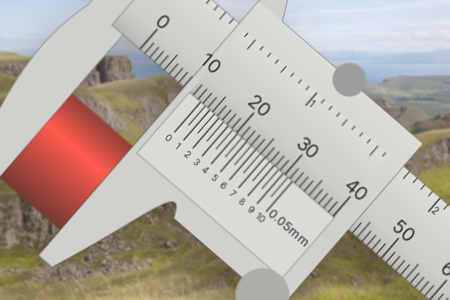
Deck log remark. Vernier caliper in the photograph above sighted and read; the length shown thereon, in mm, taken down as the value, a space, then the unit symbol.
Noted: 12.6 mm
